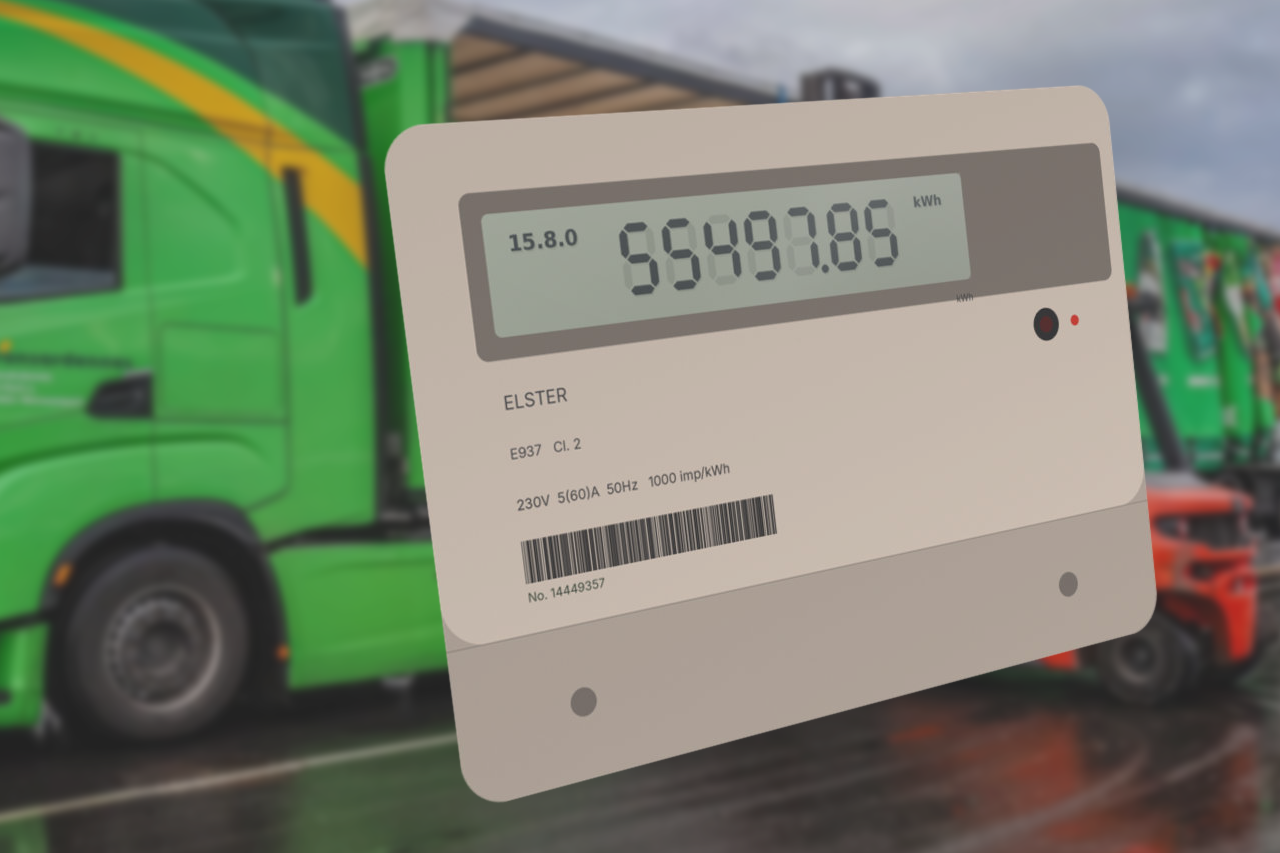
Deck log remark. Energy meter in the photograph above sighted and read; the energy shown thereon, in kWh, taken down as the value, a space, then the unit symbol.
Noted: 55497.85 kWh
